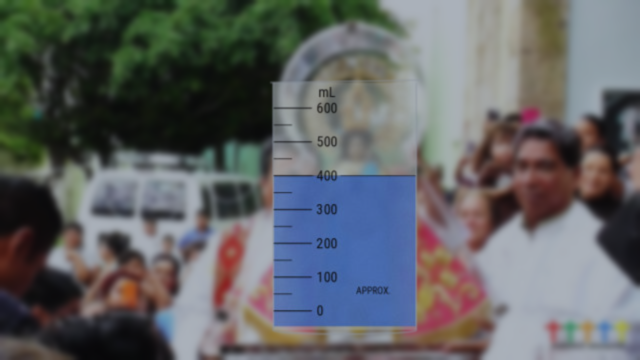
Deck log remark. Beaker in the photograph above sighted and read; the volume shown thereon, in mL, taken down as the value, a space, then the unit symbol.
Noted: 400 mL
